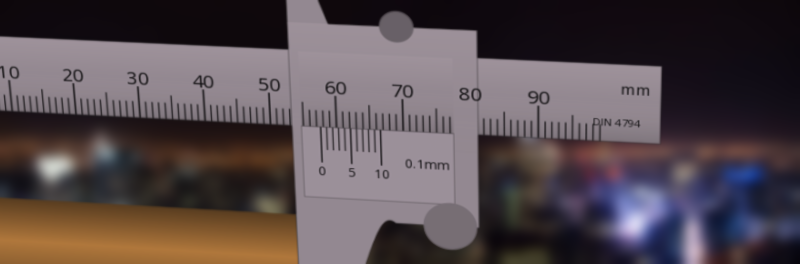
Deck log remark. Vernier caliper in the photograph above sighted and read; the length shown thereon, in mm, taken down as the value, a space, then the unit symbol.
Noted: 57.6 mm
